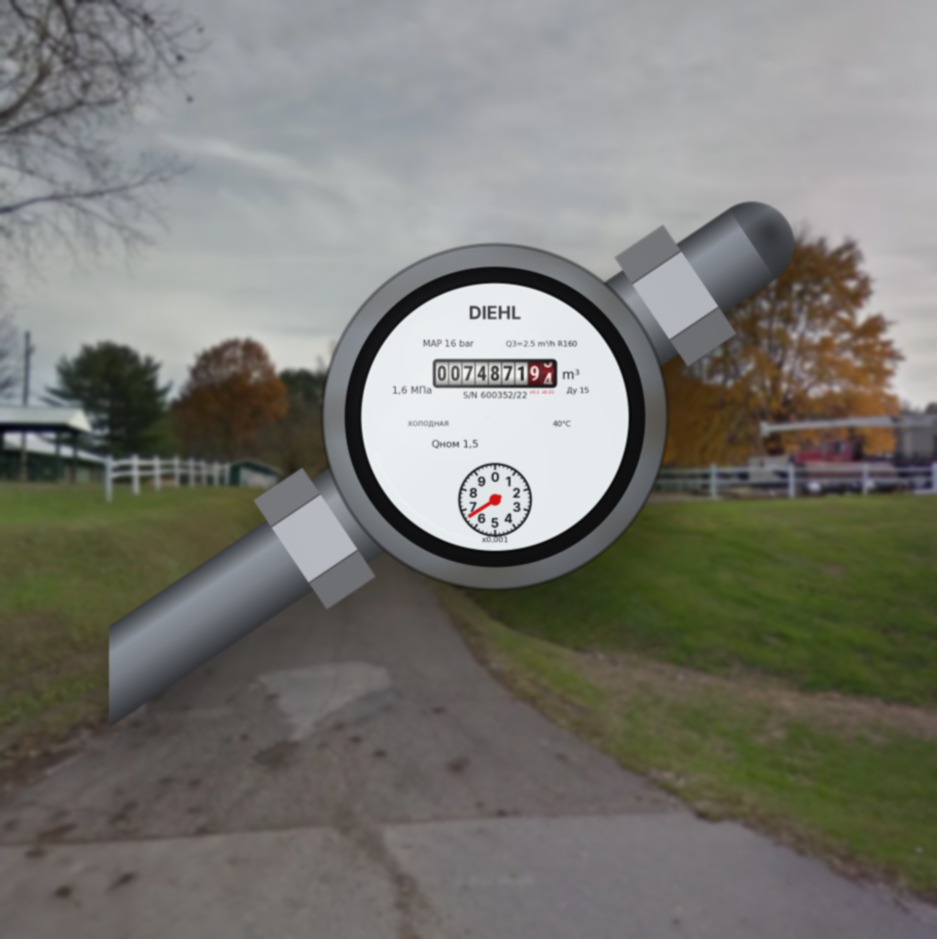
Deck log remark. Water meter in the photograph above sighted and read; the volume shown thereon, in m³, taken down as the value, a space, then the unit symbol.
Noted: 74871.936 m³
